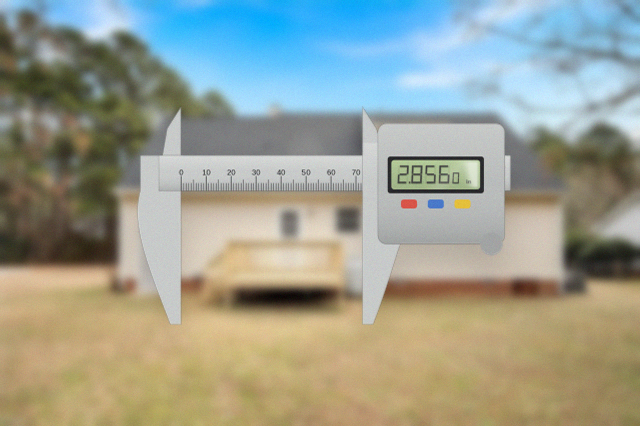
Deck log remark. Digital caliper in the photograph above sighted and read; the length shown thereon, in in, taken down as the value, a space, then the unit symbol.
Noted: 2.8560 in
